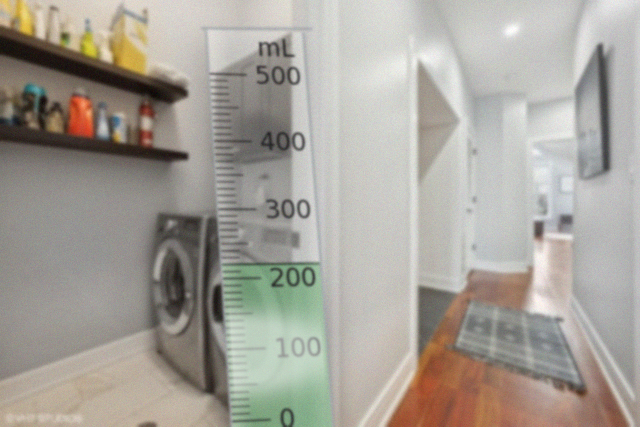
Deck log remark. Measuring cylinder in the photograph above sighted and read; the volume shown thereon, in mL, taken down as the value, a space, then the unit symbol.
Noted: 220 mL
